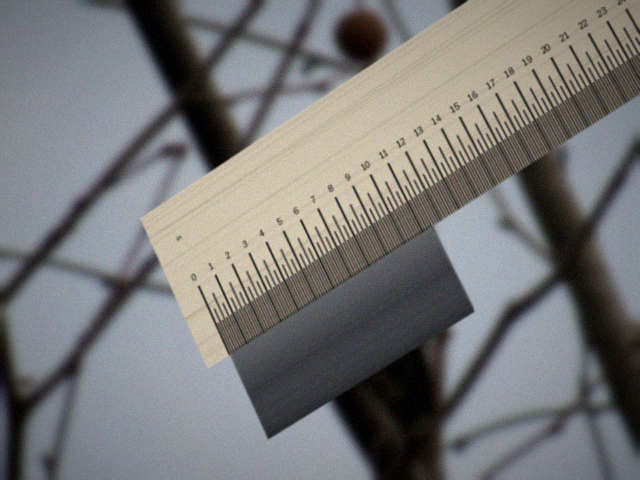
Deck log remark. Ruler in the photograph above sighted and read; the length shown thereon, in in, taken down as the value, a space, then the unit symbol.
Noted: 11.5 in
